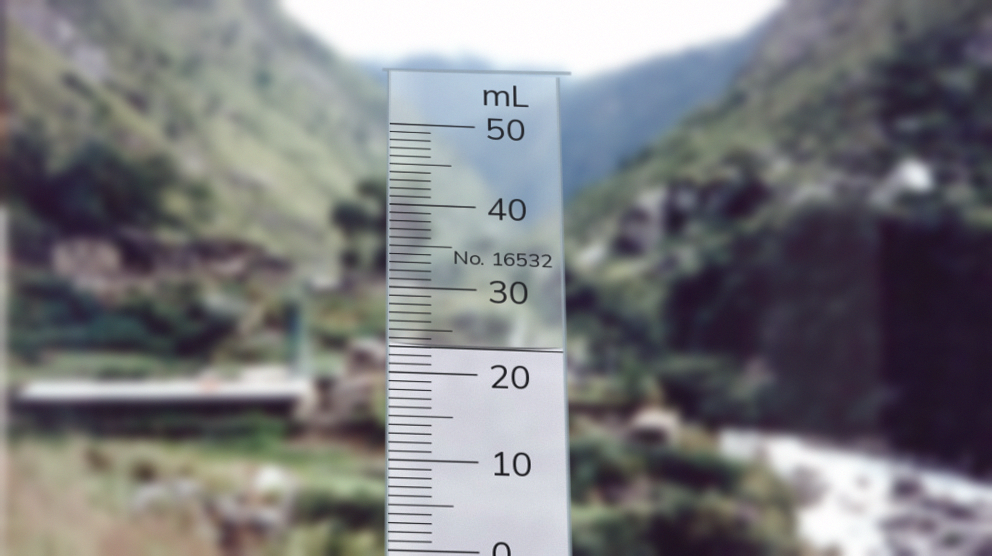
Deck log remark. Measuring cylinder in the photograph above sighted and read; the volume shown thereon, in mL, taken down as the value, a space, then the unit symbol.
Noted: 23 mL
